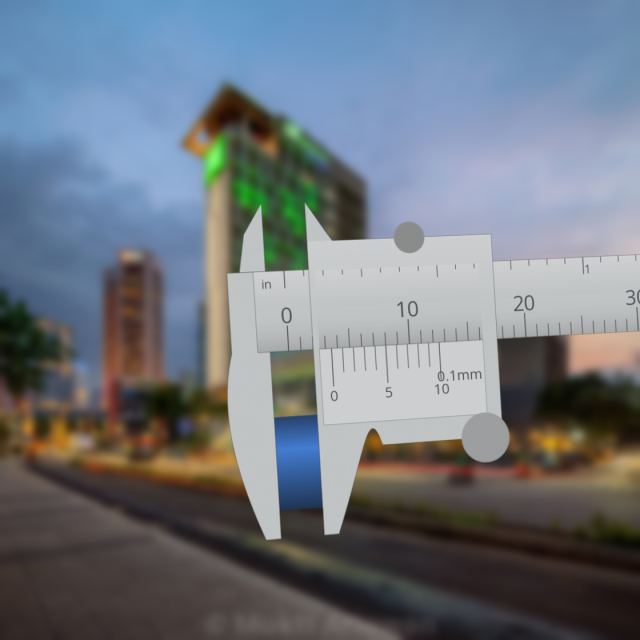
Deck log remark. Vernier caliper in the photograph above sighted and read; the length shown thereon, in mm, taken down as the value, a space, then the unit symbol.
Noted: 3.5 mm
